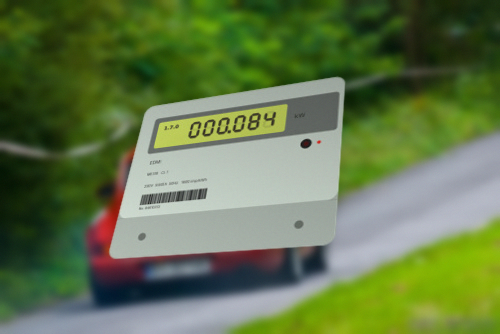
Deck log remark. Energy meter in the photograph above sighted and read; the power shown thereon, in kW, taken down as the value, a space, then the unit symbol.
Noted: 0.084 kW
